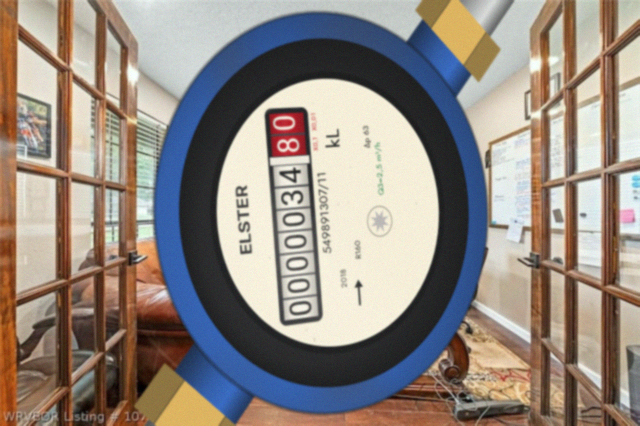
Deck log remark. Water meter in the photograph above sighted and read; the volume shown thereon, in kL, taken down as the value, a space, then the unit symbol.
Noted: 34.80 kL
